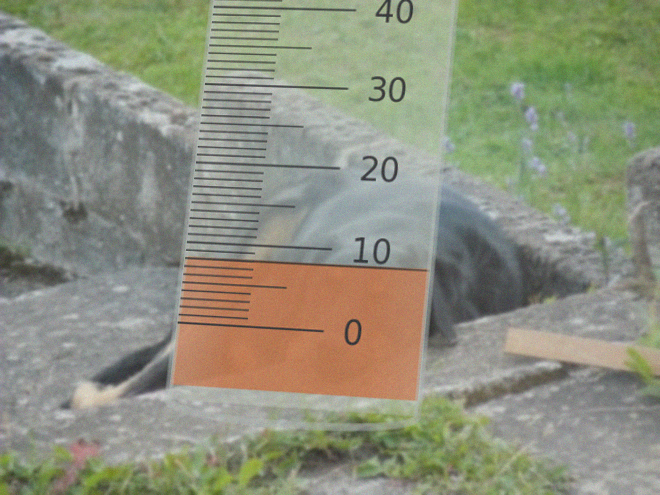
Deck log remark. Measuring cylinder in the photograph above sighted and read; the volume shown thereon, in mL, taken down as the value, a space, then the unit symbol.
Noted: 8 mL
